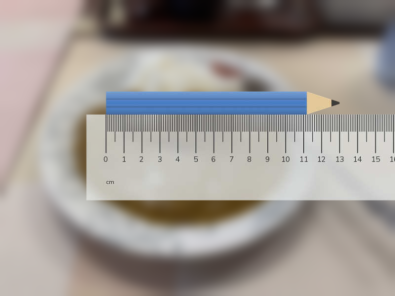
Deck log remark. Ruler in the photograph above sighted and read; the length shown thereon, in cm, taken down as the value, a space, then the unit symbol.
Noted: 13 cm
